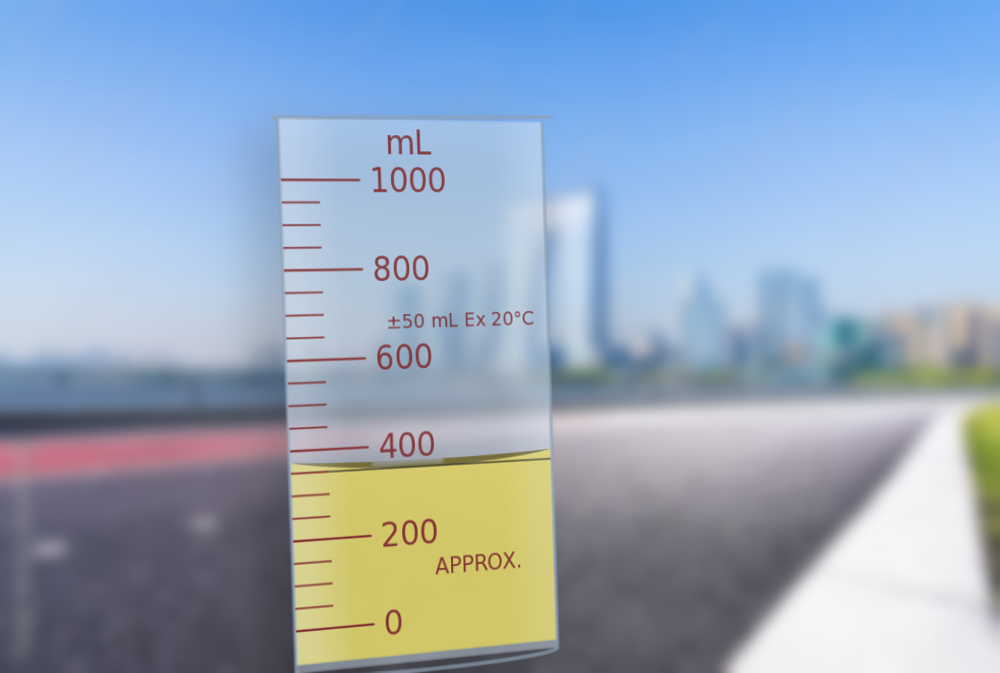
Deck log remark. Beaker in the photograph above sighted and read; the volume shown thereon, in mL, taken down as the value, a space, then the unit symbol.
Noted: 350 mL
